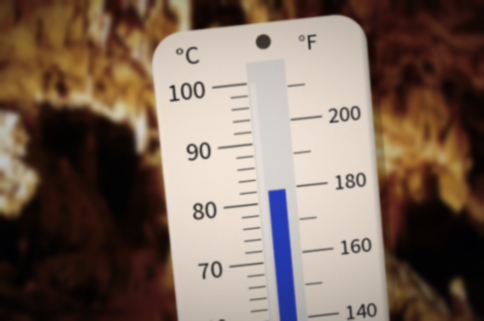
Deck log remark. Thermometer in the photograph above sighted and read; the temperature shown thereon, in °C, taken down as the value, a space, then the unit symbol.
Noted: 82 °C
